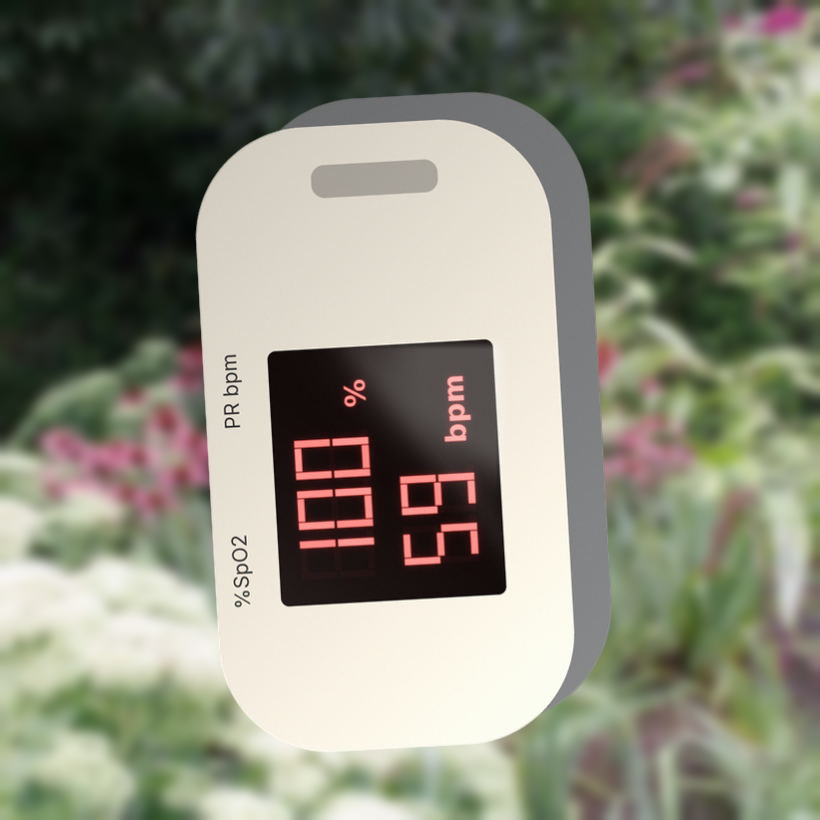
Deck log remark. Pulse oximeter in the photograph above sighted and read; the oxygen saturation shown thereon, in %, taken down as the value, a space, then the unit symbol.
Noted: 100 %
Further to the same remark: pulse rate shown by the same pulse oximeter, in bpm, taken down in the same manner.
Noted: 59 bpm
